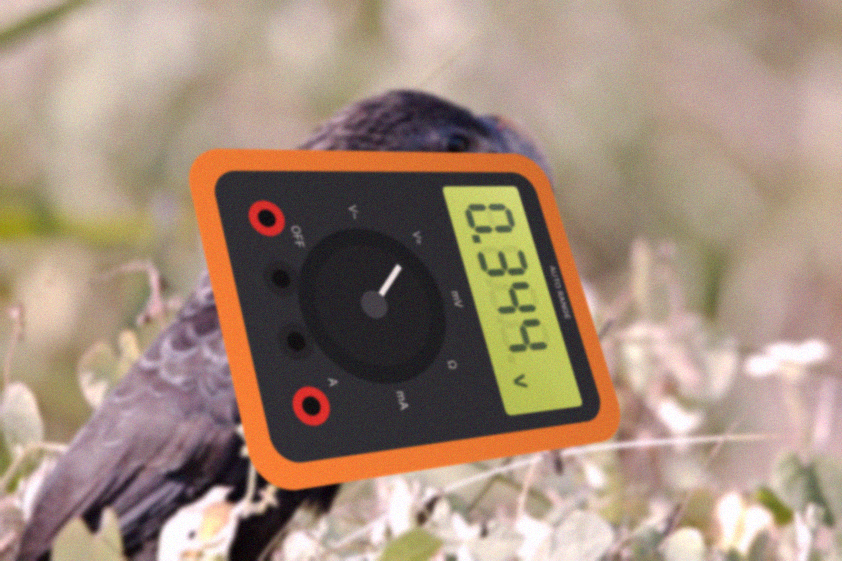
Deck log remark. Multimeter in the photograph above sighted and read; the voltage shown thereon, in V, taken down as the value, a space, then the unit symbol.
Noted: 0.344 V
